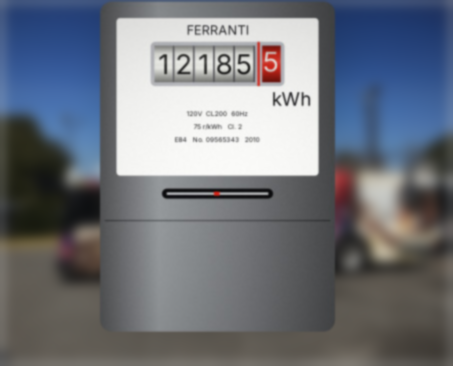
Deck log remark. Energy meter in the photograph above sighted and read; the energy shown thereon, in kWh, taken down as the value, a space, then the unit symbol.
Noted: 12185.5 kWh
